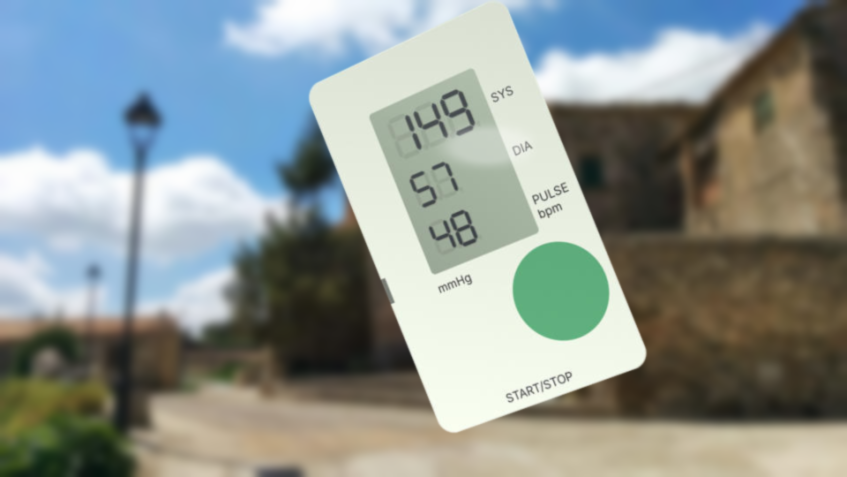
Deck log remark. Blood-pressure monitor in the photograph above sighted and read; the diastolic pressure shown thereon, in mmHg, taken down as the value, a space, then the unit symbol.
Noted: 57 mmHg
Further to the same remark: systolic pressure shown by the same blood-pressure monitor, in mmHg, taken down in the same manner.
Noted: 149 mmHg
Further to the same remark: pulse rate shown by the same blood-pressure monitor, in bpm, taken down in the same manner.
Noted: 48 bpm
